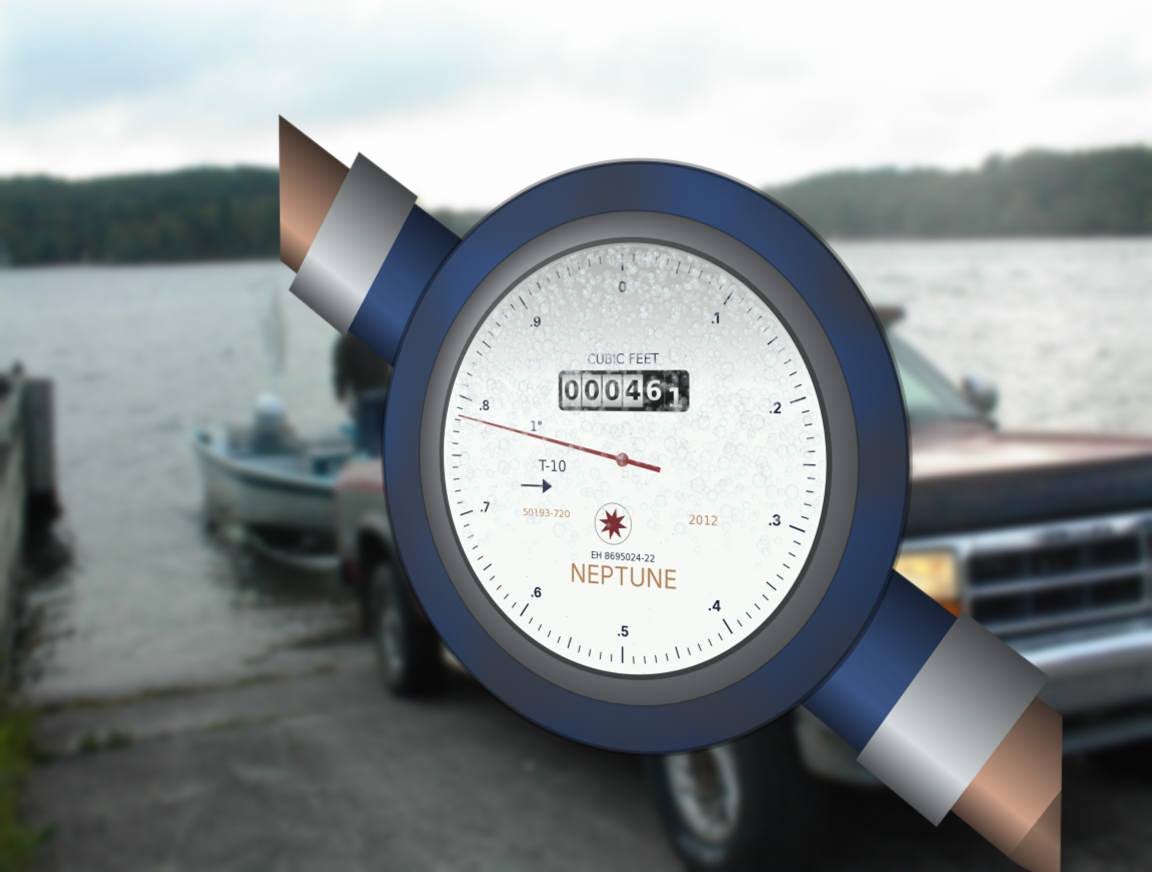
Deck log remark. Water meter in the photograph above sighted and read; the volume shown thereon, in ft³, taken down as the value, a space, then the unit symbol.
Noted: 460.78 ft³
